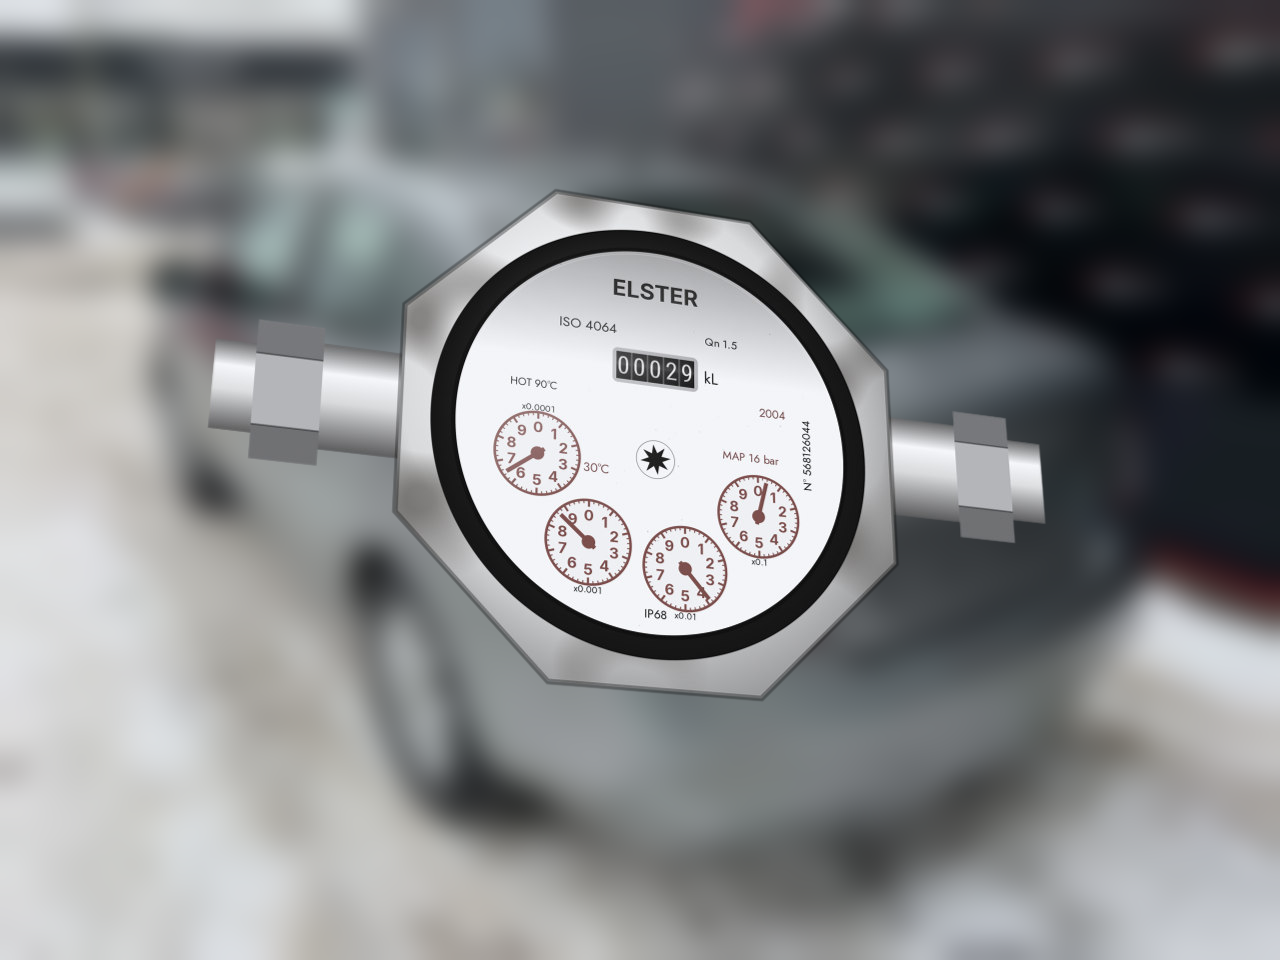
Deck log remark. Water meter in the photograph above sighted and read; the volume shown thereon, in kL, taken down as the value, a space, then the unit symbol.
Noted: 29.0386 kL
